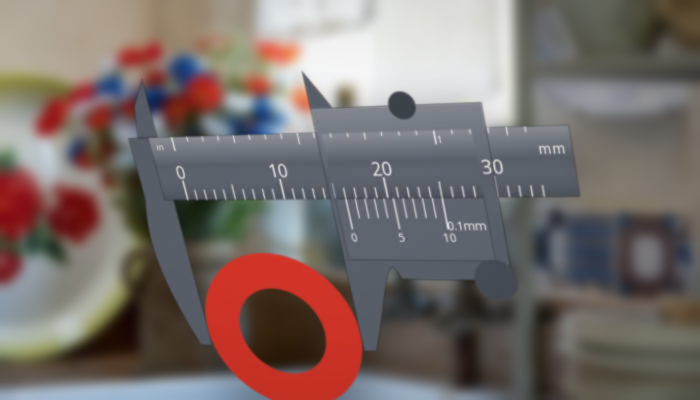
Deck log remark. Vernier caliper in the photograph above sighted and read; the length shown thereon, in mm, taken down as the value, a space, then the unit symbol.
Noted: 16.0 mm
